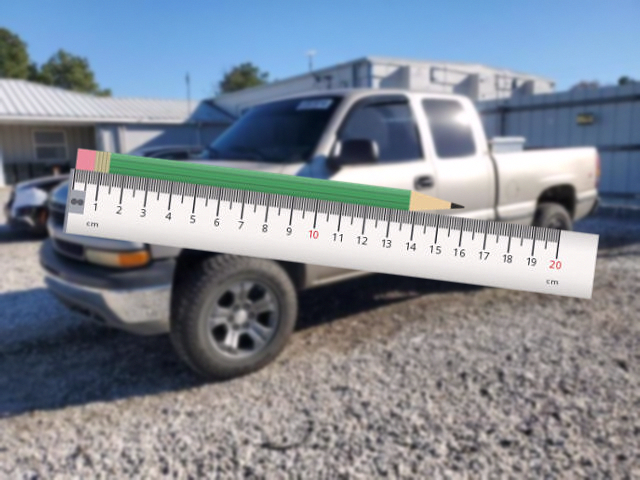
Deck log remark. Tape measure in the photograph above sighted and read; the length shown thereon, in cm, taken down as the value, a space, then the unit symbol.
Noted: 16 cm
